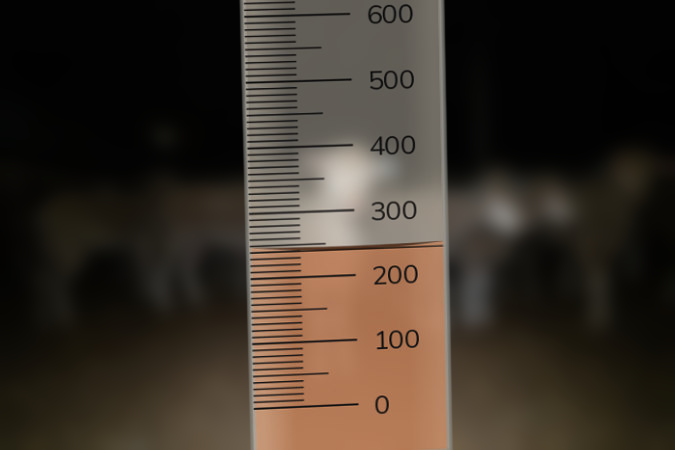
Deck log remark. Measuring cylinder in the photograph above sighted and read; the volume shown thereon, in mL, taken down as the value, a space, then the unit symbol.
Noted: 240 mL
